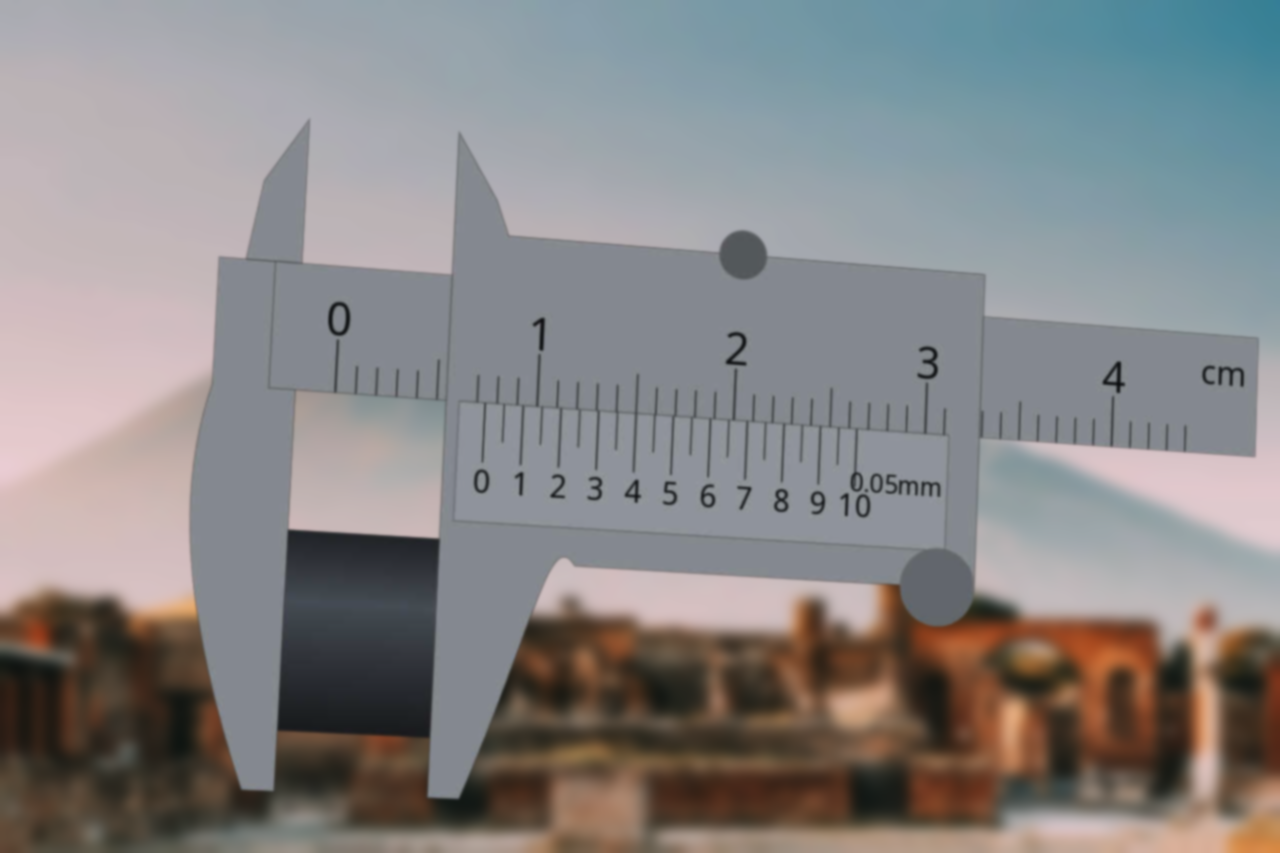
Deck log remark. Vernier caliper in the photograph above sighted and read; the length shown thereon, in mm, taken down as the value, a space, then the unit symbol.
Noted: 7.4 mm
